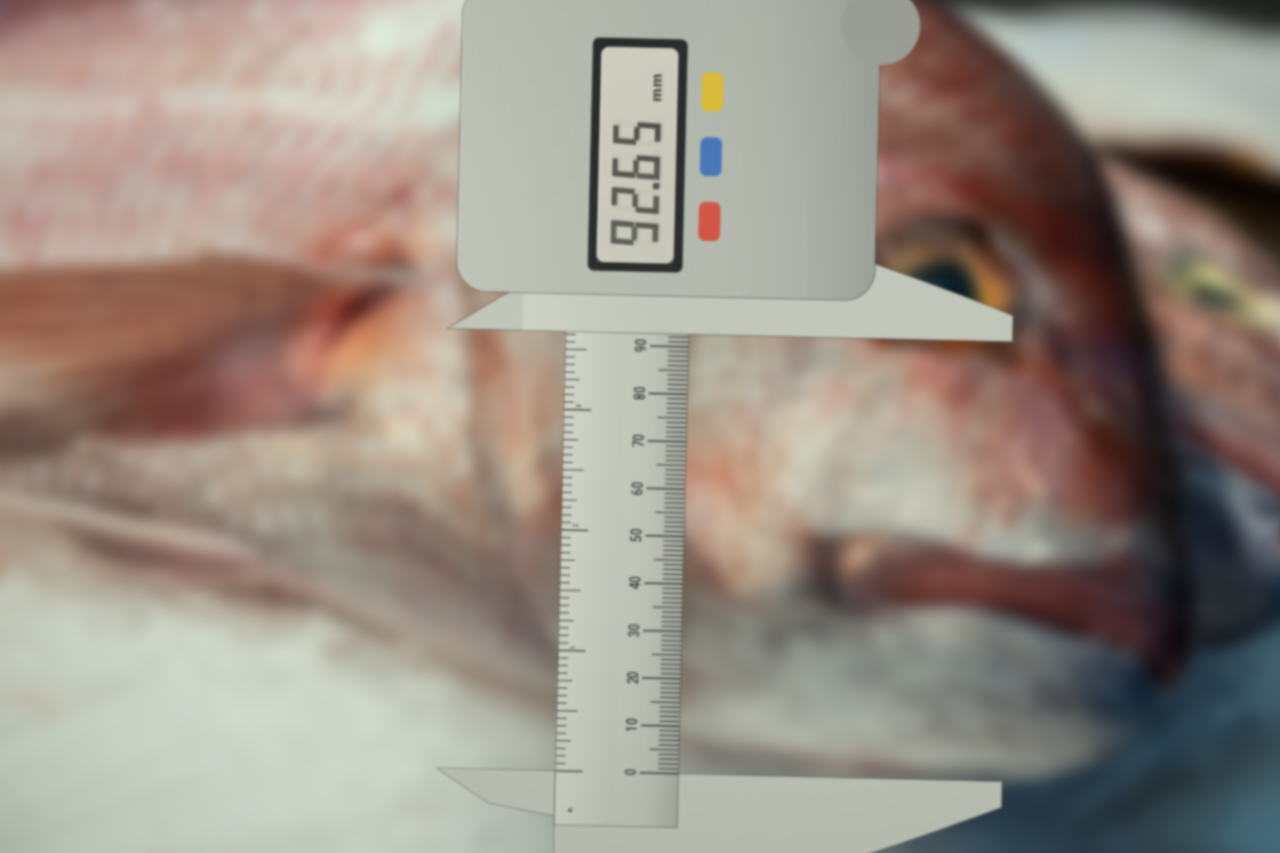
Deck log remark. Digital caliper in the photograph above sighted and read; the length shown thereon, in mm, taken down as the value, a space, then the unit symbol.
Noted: 92.65 mm
